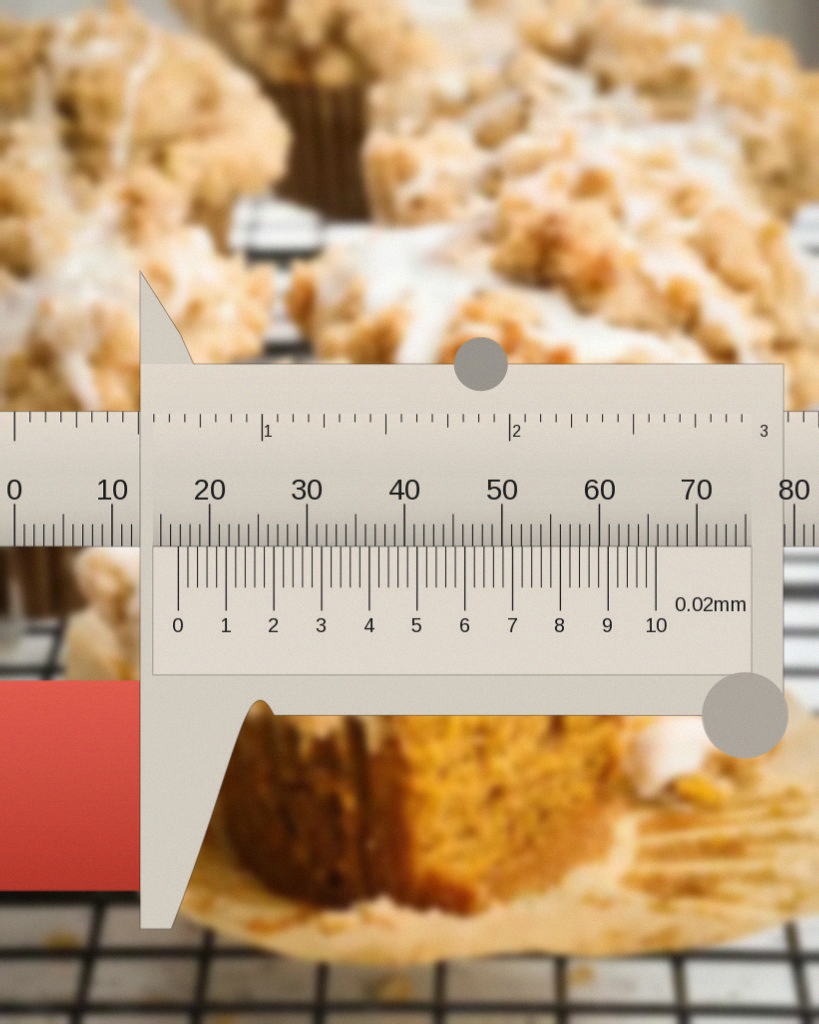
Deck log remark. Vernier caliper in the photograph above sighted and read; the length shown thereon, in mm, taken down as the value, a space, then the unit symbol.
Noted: 16.8 mm
